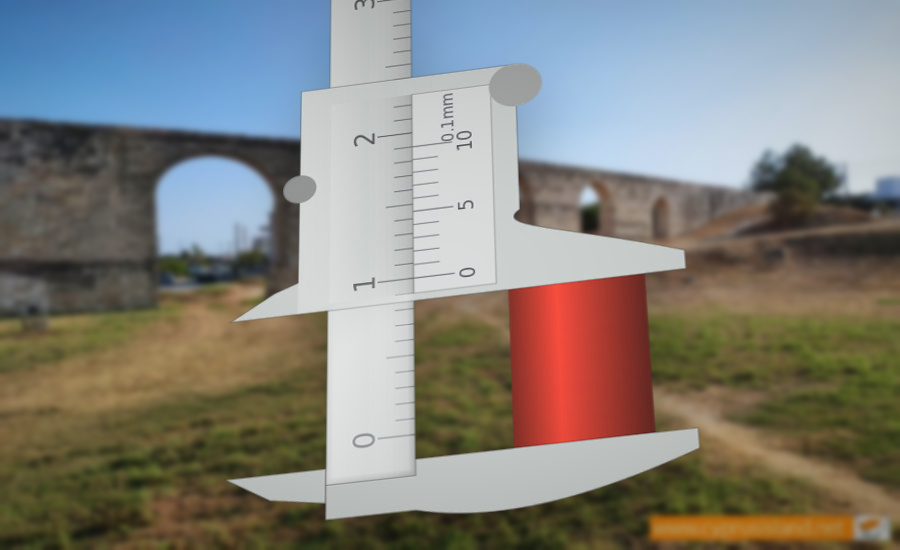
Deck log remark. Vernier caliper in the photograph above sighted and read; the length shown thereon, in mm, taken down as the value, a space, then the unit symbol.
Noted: 10.0 mm
